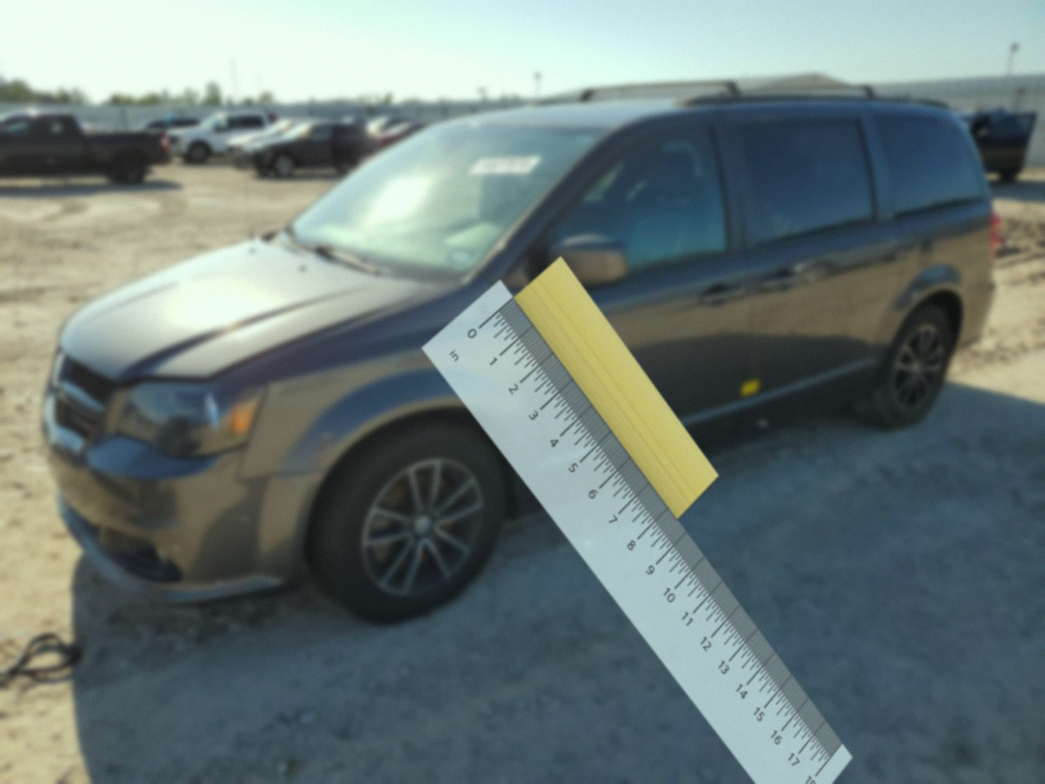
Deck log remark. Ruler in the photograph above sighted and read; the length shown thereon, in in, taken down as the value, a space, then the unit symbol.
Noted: 8.5 in
